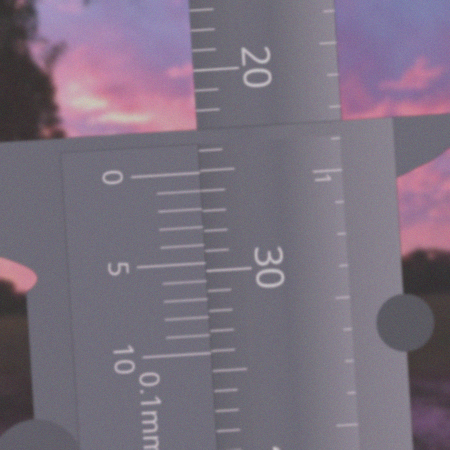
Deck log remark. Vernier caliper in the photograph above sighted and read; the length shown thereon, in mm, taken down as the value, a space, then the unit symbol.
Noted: 25.1 mm
